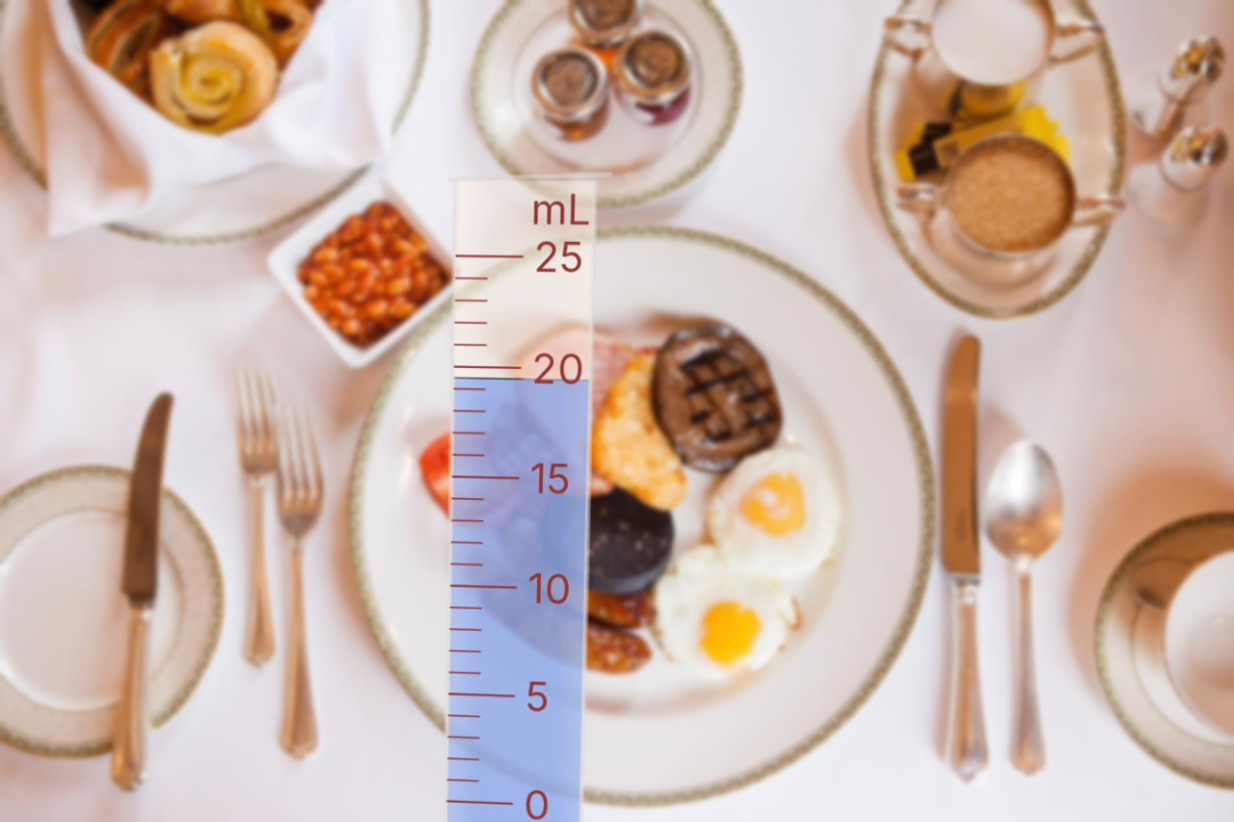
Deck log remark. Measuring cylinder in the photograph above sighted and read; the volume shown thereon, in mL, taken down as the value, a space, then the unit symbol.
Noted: 19.5 mL
